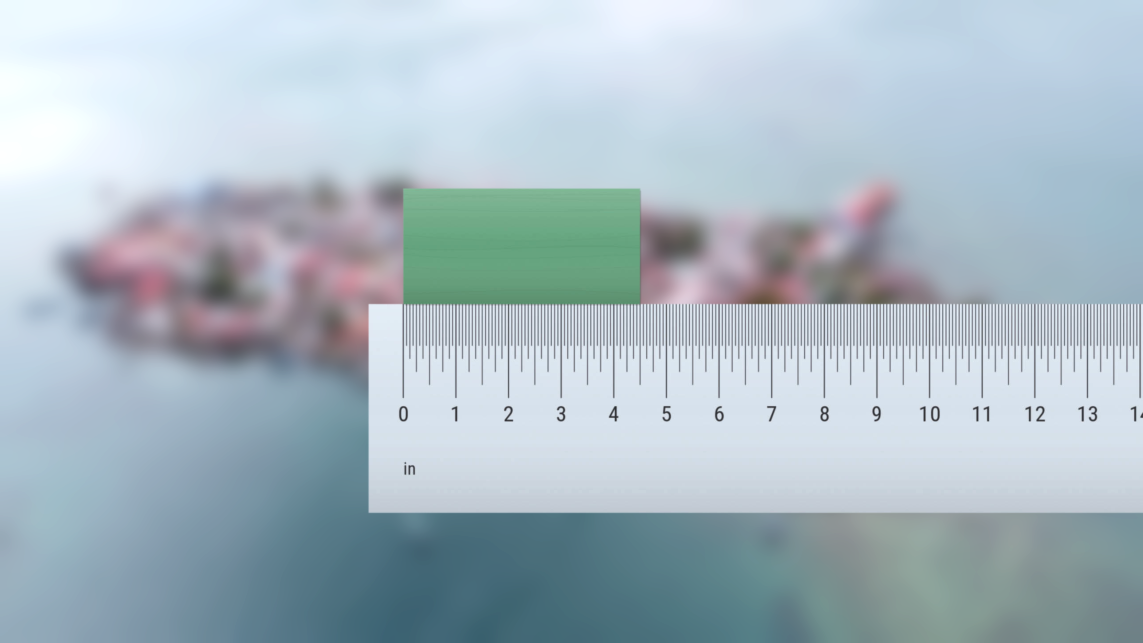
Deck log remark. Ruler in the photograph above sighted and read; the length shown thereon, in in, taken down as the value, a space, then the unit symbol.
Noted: 4.5 in
